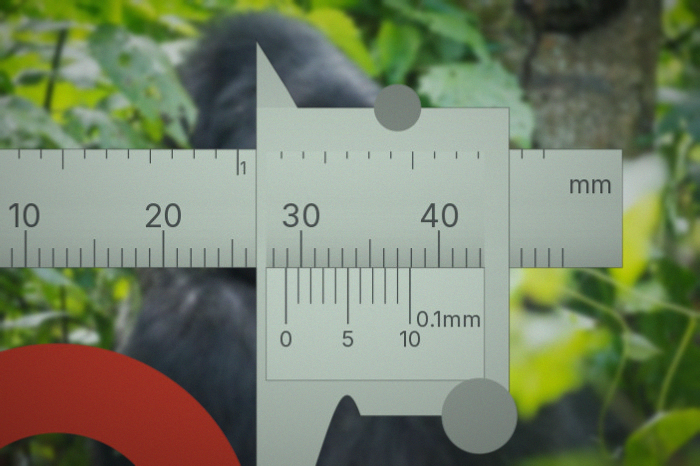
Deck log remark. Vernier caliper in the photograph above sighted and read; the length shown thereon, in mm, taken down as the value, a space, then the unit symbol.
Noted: 28.9 mm
